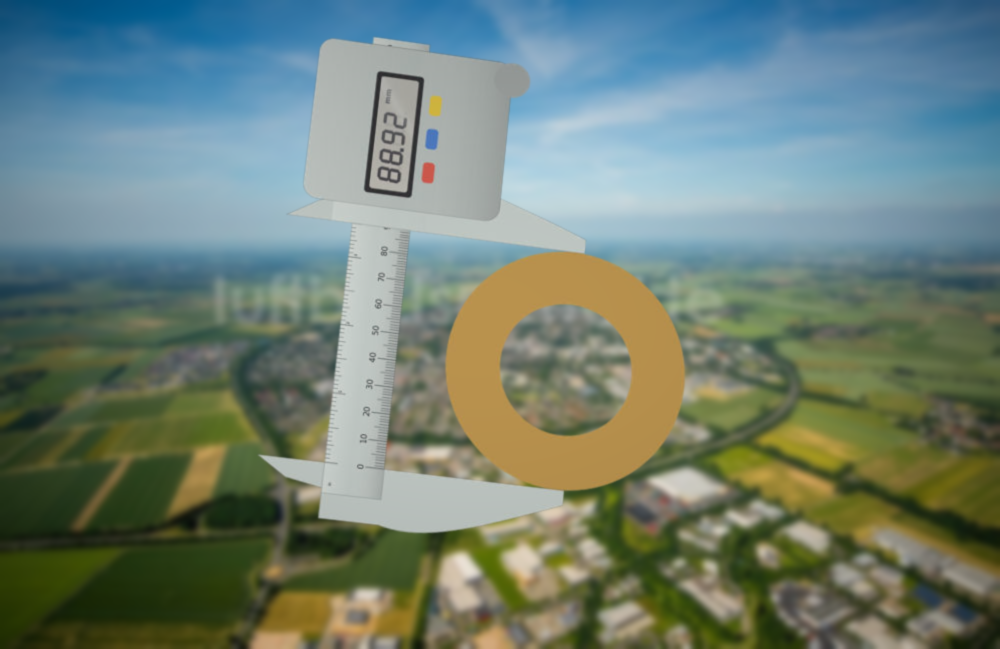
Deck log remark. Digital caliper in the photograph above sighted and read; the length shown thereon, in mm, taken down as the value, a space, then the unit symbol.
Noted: 88.92 mm
